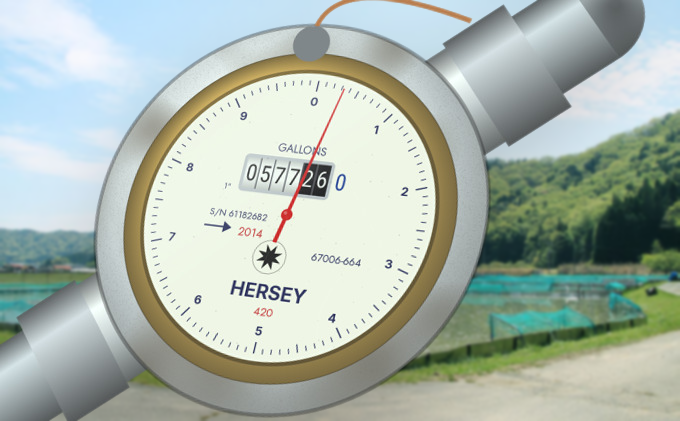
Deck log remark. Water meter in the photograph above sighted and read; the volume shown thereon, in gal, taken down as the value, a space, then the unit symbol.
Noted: 577260.3 gal
